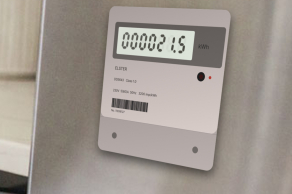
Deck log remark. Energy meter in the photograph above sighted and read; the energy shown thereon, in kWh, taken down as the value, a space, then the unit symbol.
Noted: 21.5 kWh
